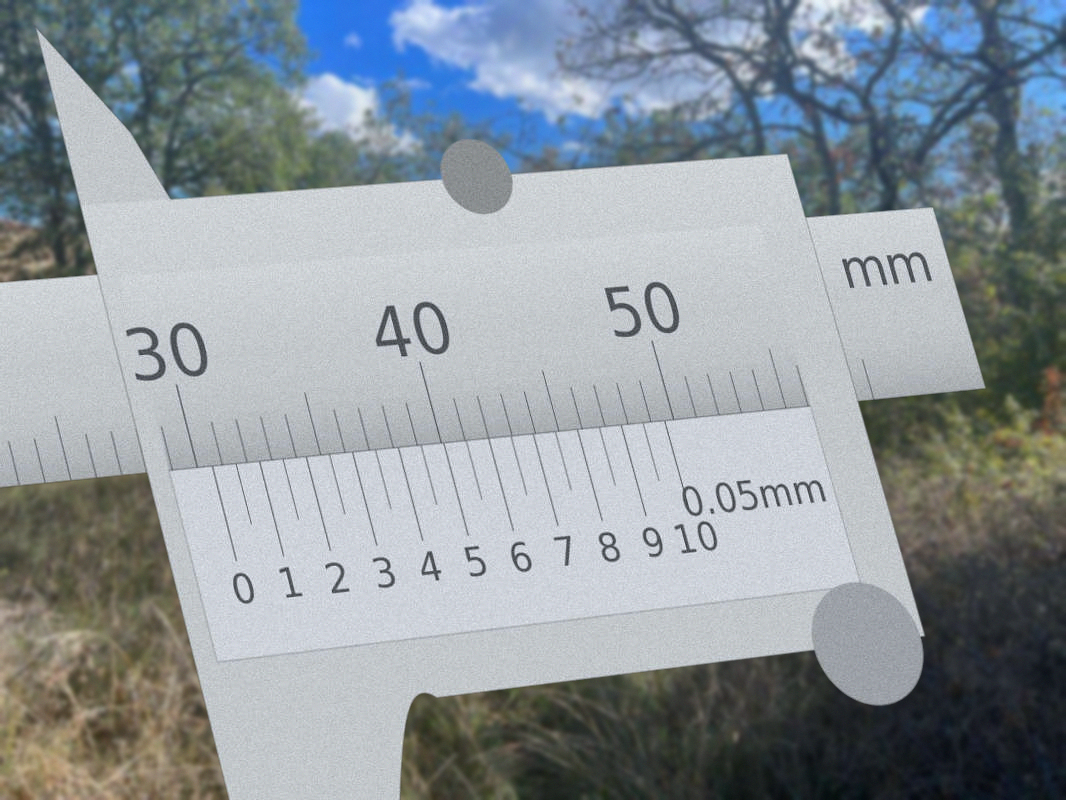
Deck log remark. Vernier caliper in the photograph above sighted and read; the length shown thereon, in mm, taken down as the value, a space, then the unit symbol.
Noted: 30.6 mm
